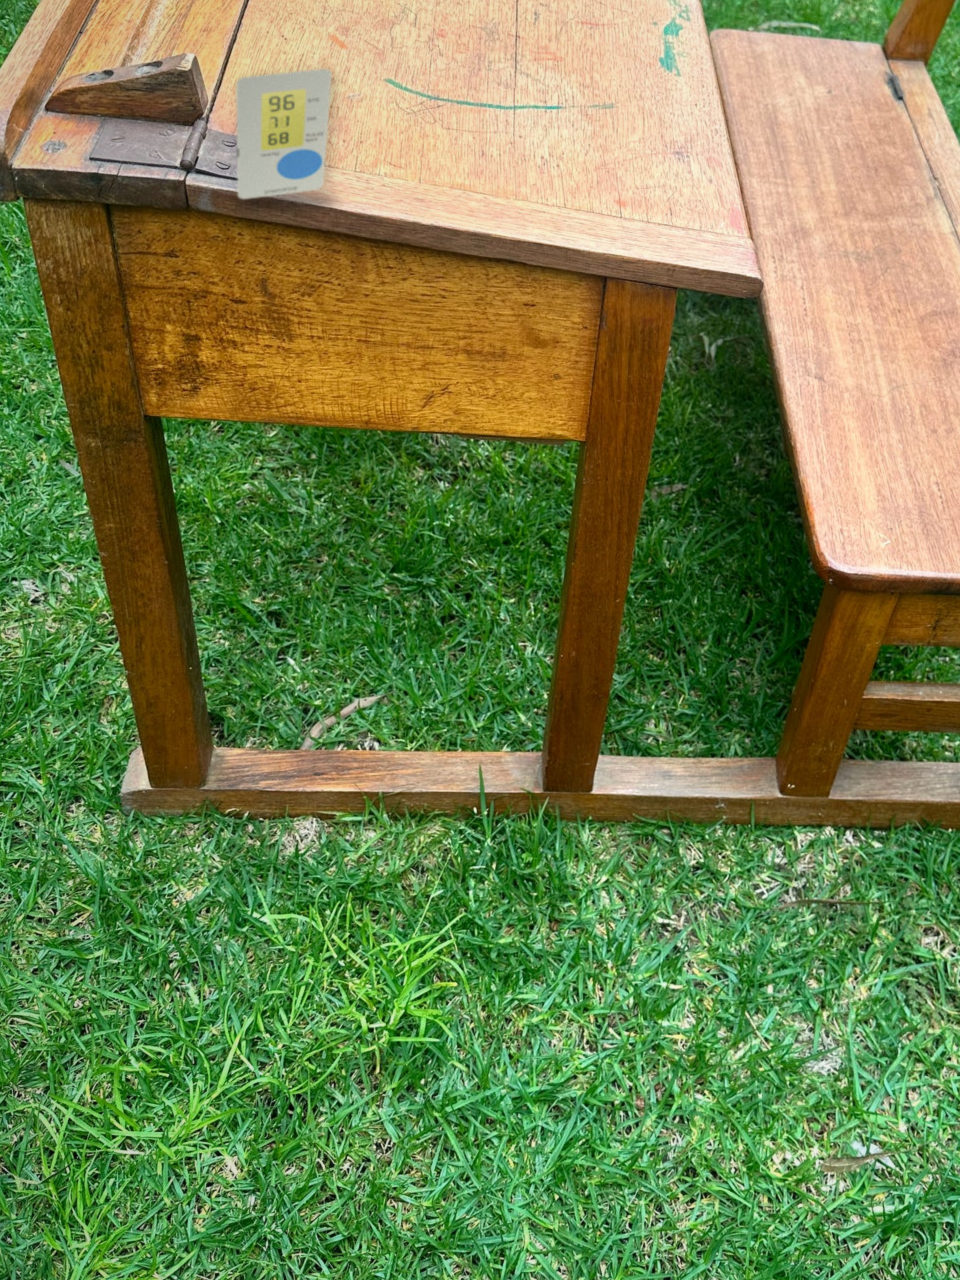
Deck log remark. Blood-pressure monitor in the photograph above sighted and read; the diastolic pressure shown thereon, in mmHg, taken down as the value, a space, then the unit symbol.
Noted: 71 mmHg
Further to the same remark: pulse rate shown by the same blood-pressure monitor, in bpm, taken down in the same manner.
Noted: 68 bpm
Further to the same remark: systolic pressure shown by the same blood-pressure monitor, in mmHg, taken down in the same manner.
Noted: 96 mmHg
